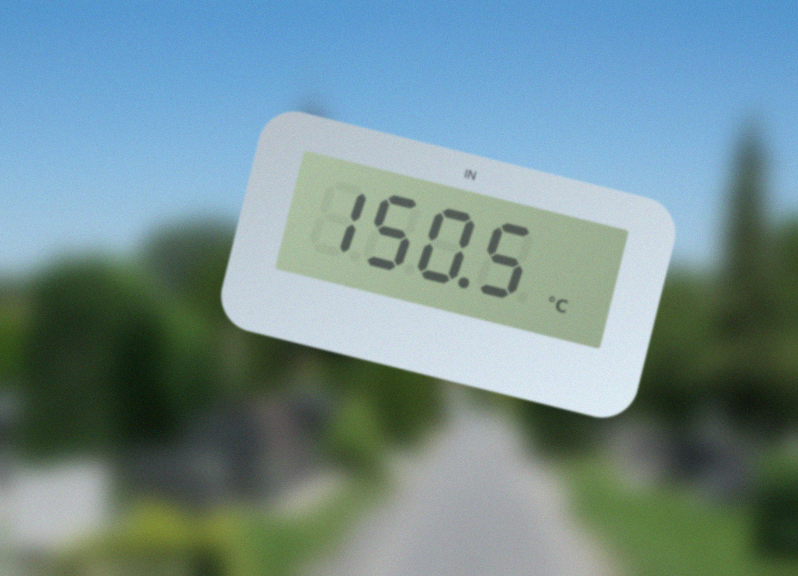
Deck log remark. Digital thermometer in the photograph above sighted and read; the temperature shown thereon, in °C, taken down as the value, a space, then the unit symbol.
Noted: 150.5 °C
